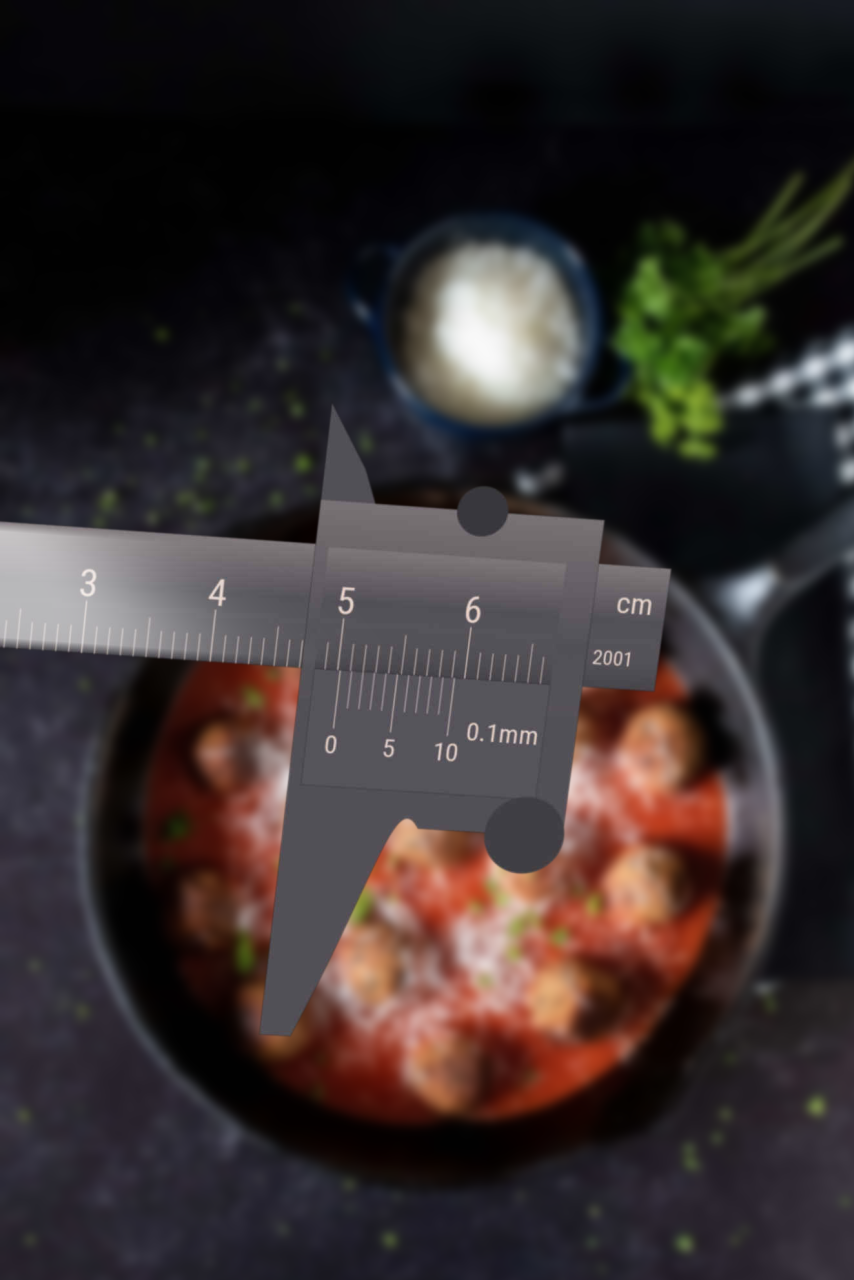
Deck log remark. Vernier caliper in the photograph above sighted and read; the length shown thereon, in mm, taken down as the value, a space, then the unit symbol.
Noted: 50.2 mm
